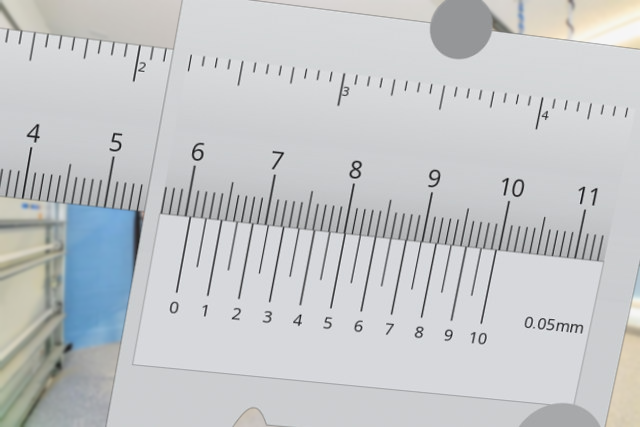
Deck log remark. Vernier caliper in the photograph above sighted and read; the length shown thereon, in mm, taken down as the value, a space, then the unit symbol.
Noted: 60.6 mm
